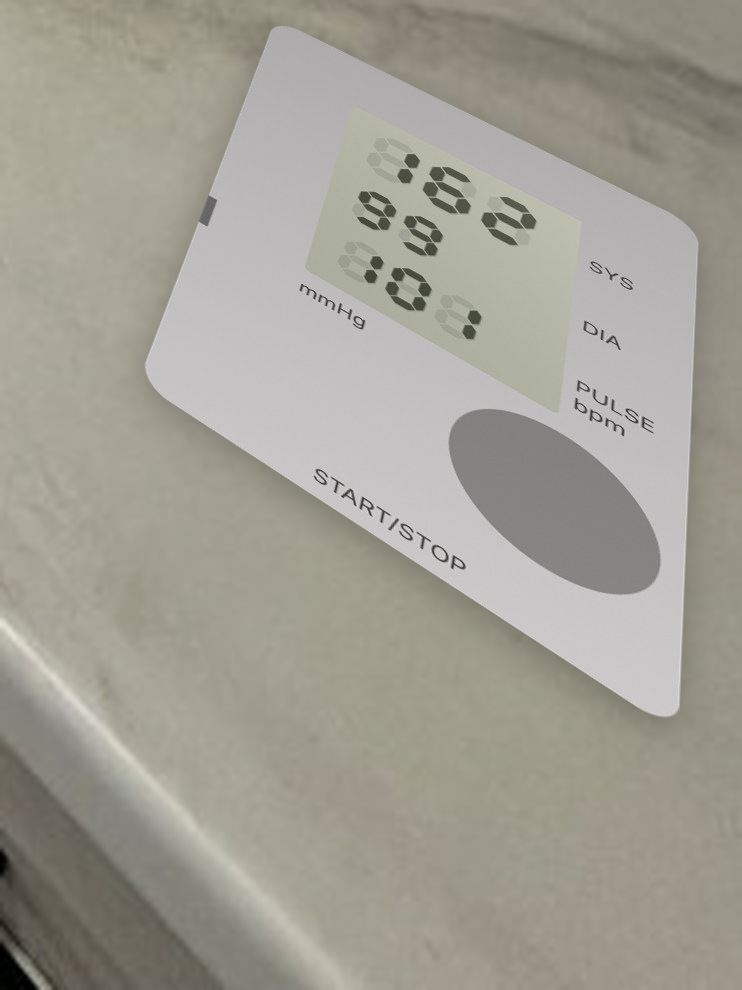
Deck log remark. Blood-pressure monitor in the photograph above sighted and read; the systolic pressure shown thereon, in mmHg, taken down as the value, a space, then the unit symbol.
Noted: 162 mmHg
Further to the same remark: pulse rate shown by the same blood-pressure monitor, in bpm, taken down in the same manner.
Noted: 101 bpm
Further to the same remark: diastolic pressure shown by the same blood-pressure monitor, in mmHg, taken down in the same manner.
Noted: 99 mmHg
